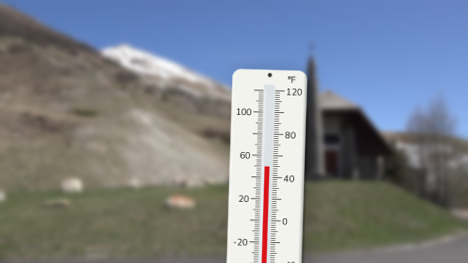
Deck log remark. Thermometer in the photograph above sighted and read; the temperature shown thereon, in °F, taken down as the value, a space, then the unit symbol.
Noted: 50 °F
